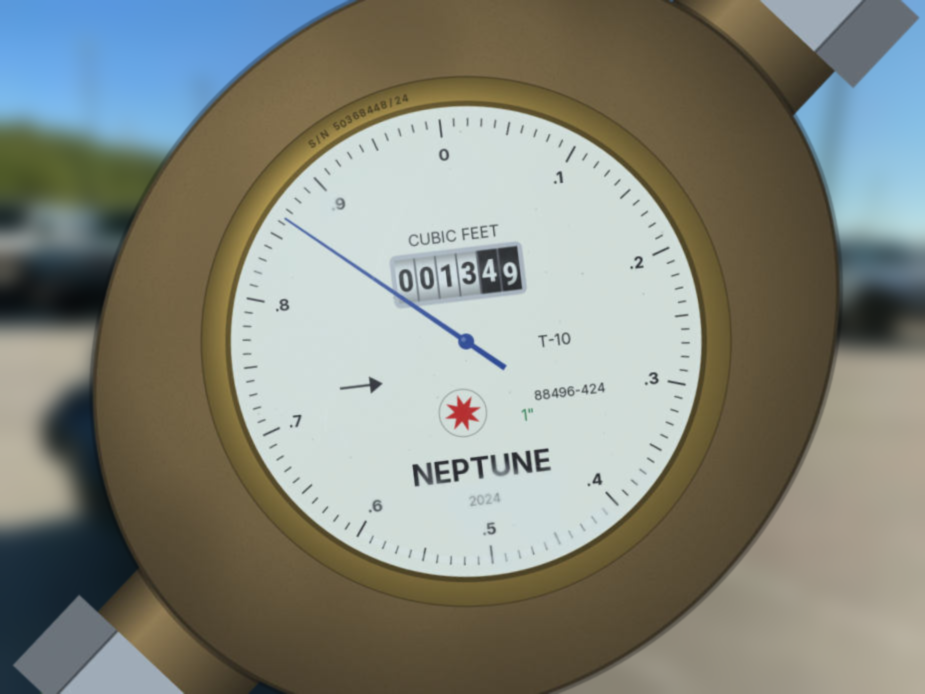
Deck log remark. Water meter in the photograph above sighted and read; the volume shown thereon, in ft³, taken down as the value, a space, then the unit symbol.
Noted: 1348.86 ft³
